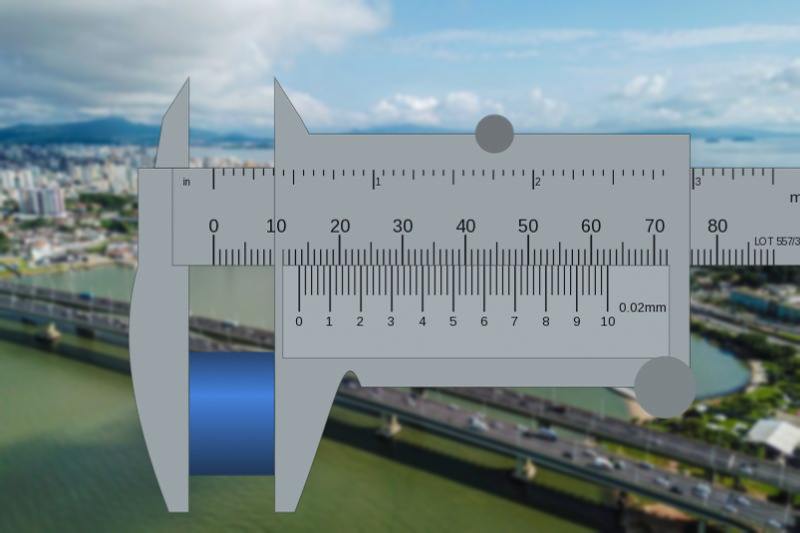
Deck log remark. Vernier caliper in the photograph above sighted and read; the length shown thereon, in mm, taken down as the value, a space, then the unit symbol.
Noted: 13.6 mm
